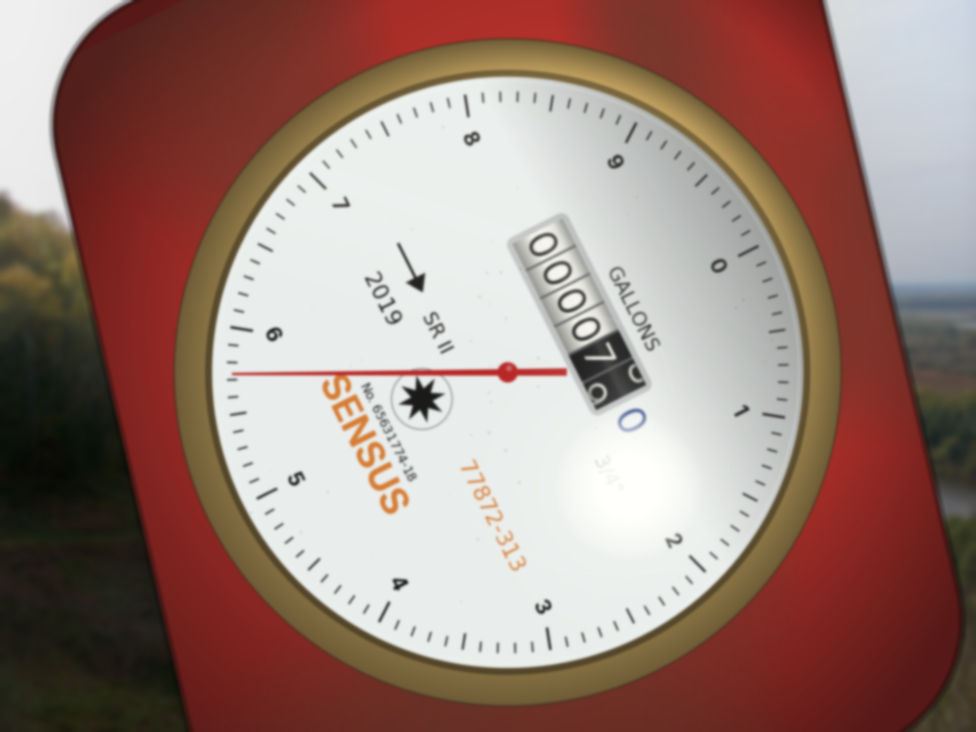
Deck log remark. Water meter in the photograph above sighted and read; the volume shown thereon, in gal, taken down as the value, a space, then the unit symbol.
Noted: 785.7 gal
